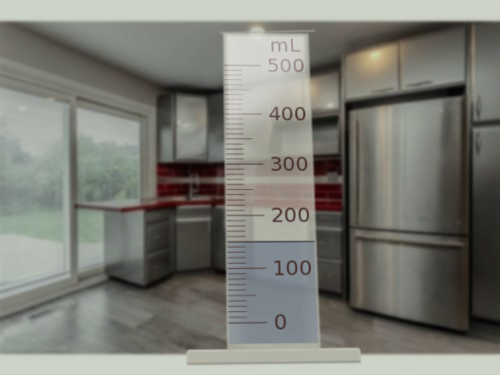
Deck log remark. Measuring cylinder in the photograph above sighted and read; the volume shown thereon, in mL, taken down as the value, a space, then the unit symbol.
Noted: 150 mL
